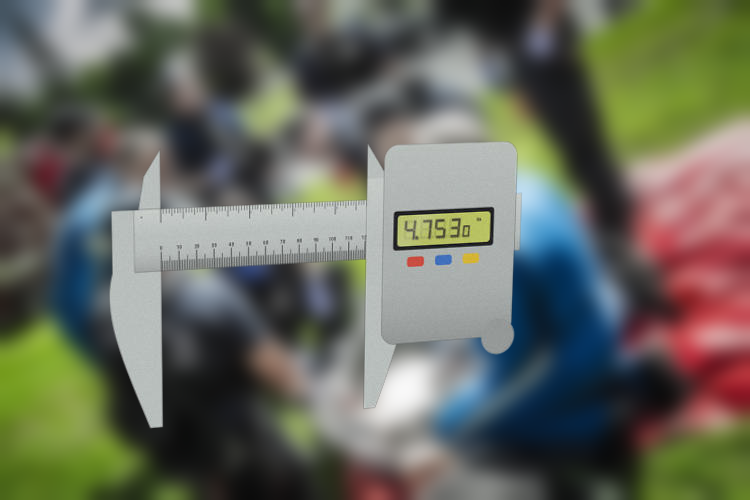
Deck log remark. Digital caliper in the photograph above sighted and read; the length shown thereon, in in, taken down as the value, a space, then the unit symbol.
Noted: 4.7530 in
